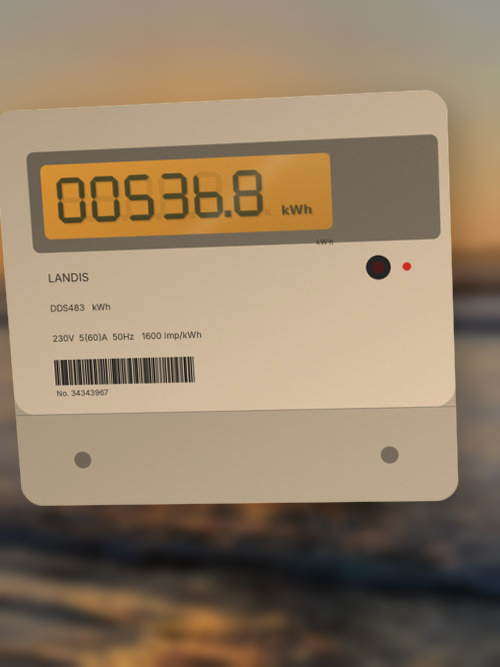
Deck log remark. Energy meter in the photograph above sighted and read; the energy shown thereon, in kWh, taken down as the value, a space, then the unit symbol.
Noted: 536.8 kWh
